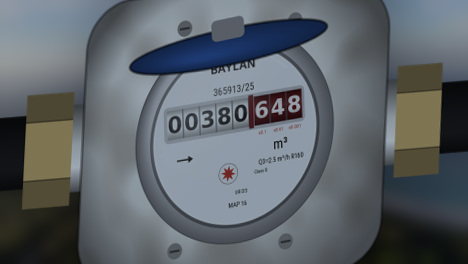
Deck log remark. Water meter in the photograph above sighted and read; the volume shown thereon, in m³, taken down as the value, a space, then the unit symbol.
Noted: 380.648 m³
